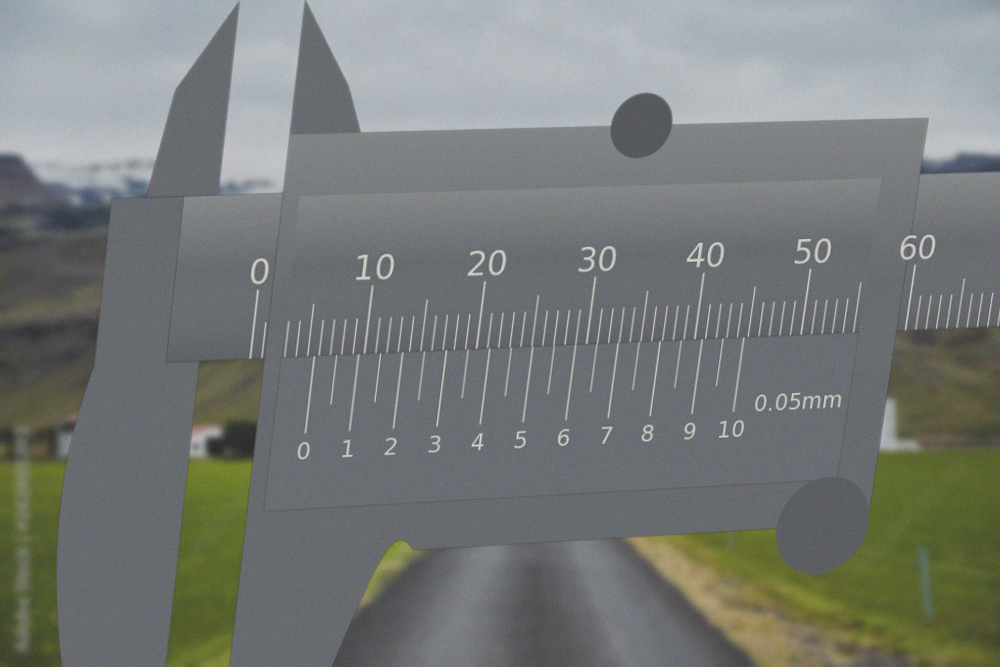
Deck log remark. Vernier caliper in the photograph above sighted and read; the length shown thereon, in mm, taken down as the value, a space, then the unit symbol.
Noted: 5.6 mm
